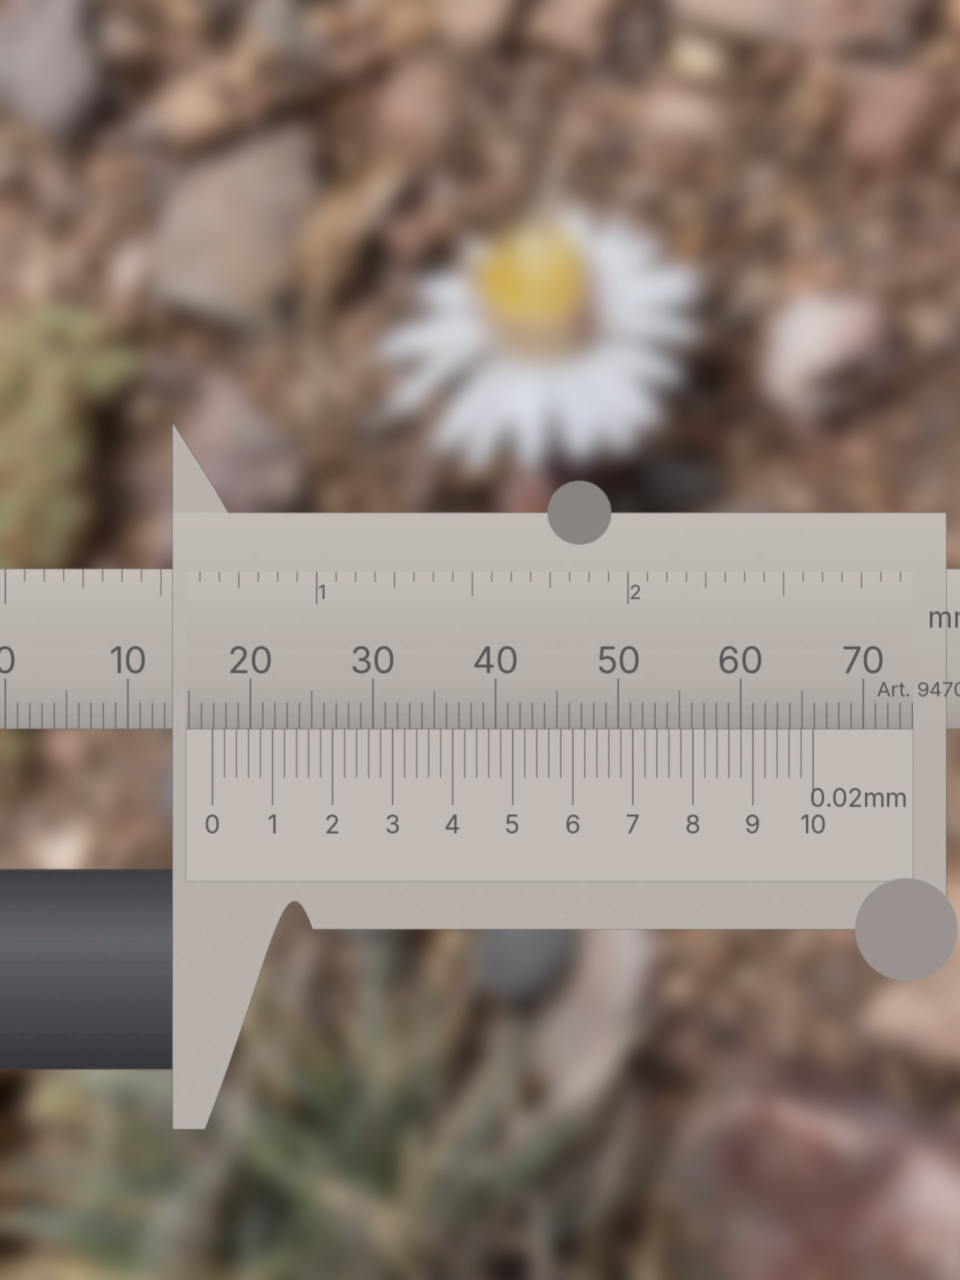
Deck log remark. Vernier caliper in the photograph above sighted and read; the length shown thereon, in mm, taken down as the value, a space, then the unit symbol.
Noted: 16.9 mm
